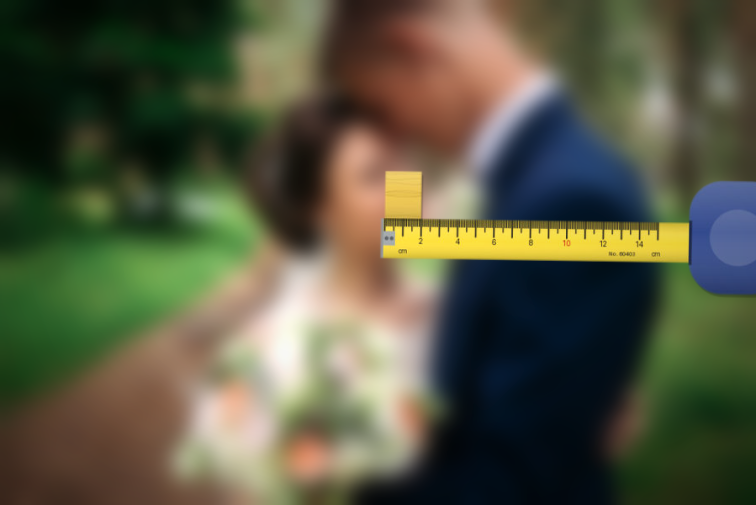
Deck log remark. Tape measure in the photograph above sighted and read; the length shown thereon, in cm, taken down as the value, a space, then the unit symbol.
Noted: 2 cm
